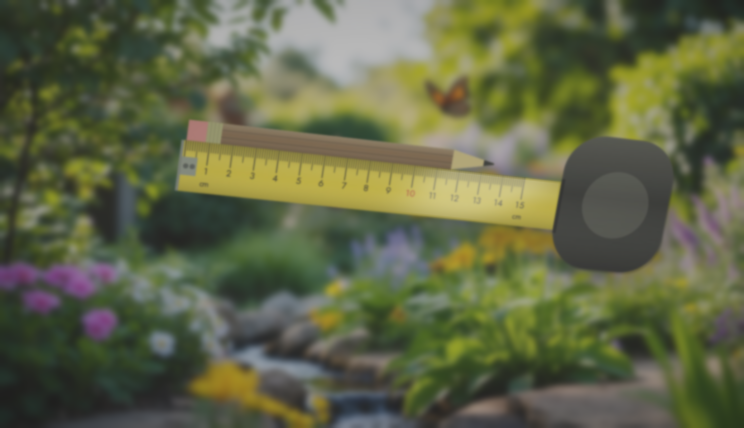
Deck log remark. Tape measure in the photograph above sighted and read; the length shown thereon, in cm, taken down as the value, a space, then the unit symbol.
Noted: 13.5 cm
